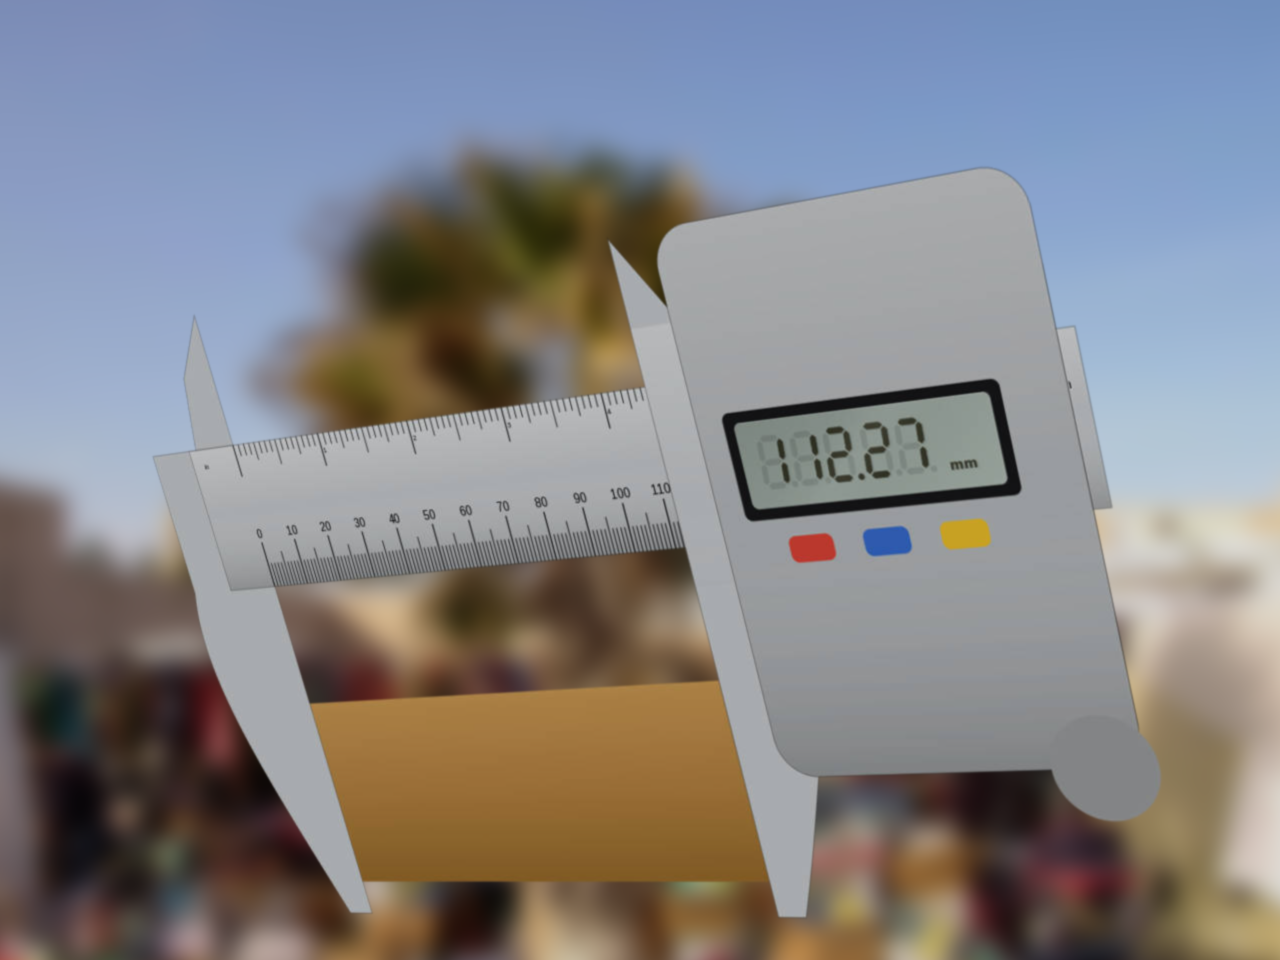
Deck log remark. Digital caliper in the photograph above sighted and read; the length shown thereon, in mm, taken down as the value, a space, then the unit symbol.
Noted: 112.27 mm
